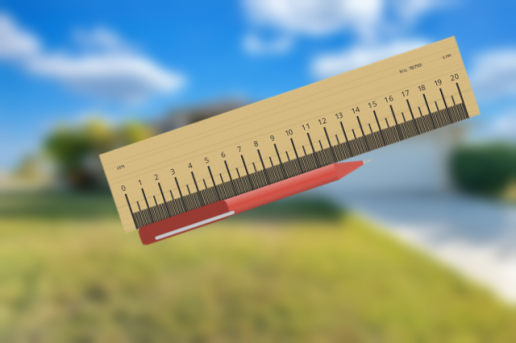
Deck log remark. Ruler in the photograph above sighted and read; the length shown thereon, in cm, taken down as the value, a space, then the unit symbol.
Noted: 14 cm
